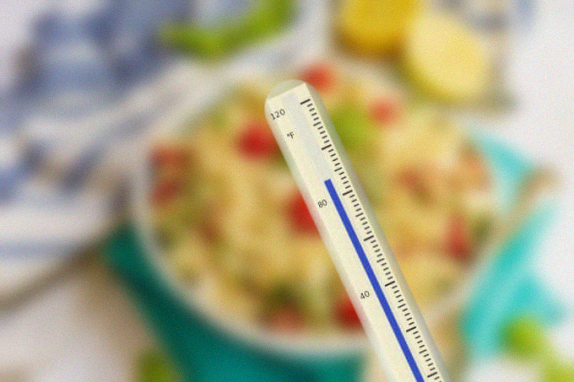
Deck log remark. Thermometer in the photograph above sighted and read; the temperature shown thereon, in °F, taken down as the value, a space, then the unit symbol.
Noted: 88 °F
